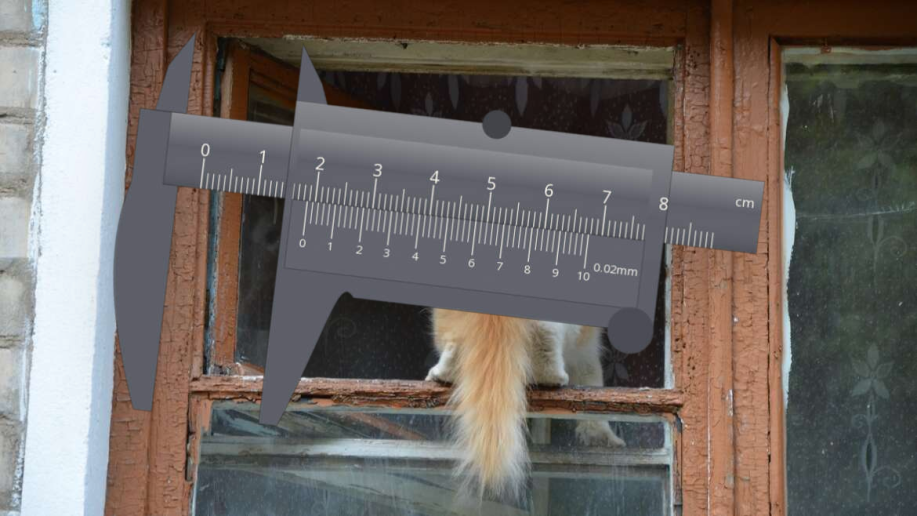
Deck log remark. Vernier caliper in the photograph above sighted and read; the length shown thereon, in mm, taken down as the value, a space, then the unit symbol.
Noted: 18.6 mm
